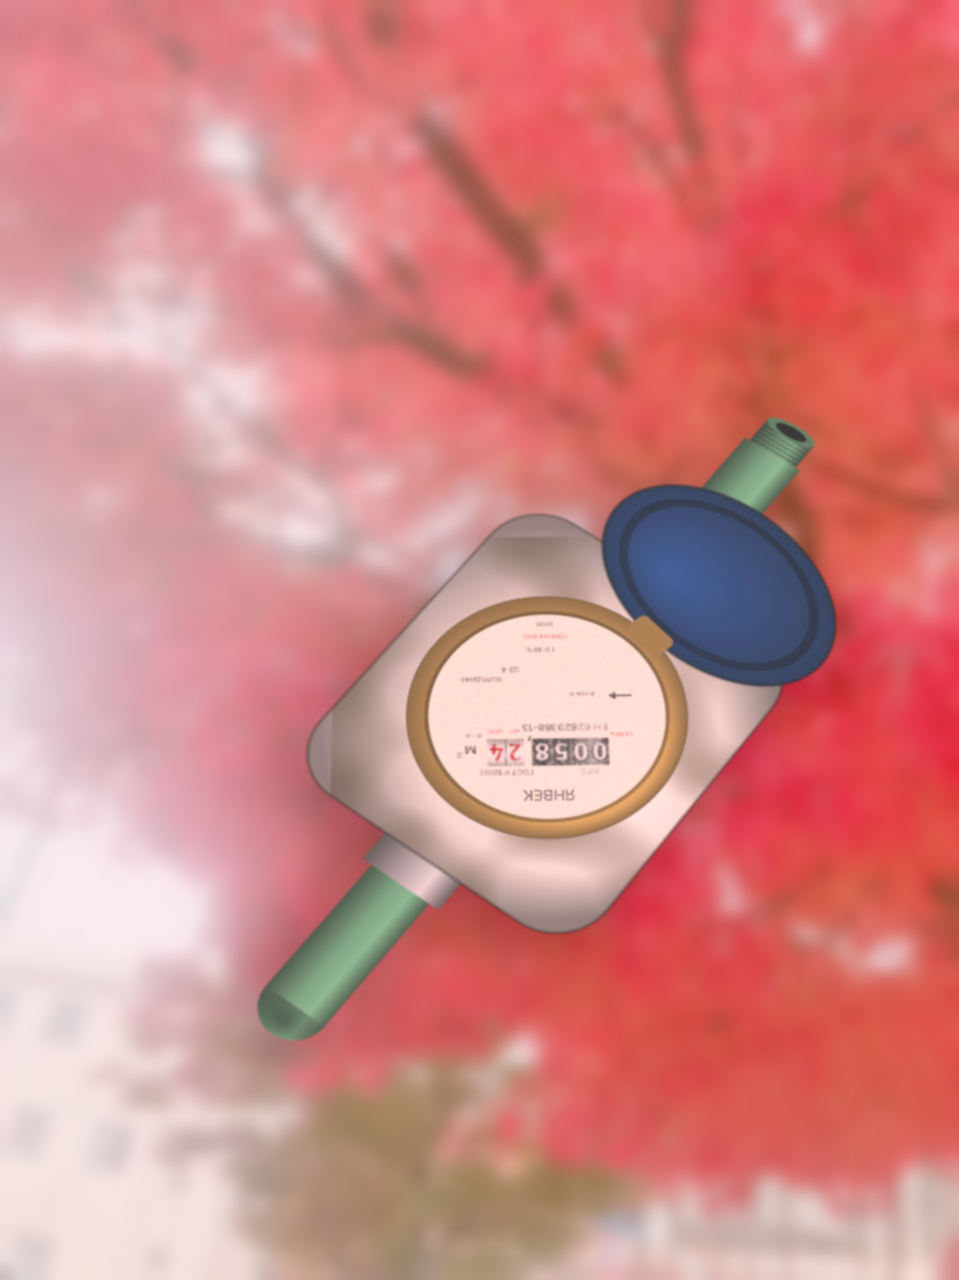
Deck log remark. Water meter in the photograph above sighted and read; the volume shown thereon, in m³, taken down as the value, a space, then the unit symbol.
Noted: 58.24 m³
